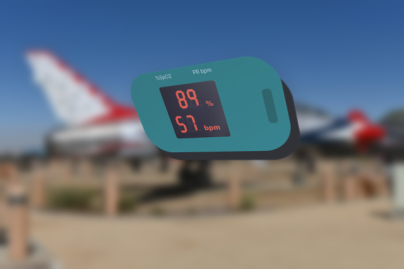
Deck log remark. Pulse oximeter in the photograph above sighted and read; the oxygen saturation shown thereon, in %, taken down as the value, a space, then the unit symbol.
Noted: 89 %
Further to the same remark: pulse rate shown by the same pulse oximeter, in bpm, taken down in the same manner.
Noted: 57 bpm
